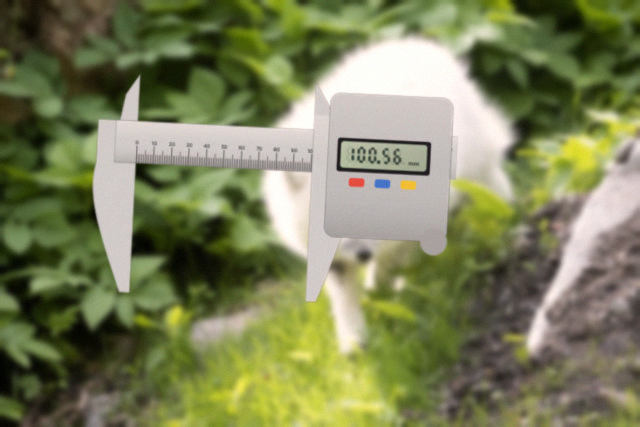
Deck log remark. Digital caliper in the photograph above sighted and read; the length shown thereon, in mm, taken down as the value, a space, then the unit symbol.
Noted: 100.56 mm
